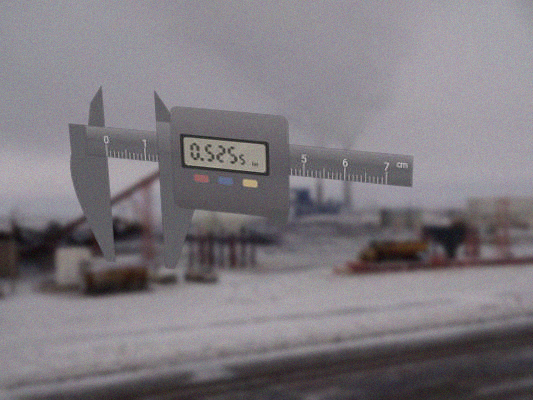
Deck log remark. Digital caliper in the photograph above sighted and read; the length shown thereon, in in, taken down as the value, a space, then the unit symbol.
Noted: 0.5255 in
